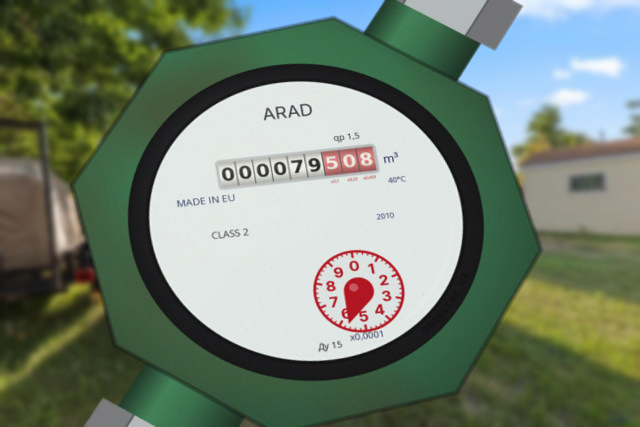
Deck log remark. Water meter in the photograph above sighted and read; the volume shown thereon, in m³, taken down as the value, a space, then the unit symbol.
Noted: 79.5085 m³
